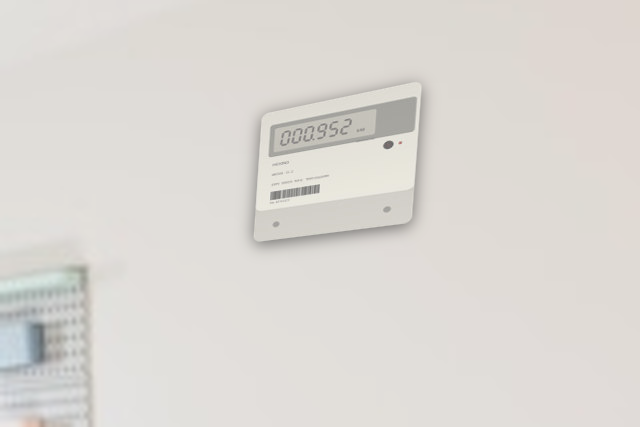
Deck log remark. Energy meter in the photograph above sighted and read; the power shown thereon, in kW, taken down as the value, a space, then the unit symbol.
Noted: 0.952 kW
